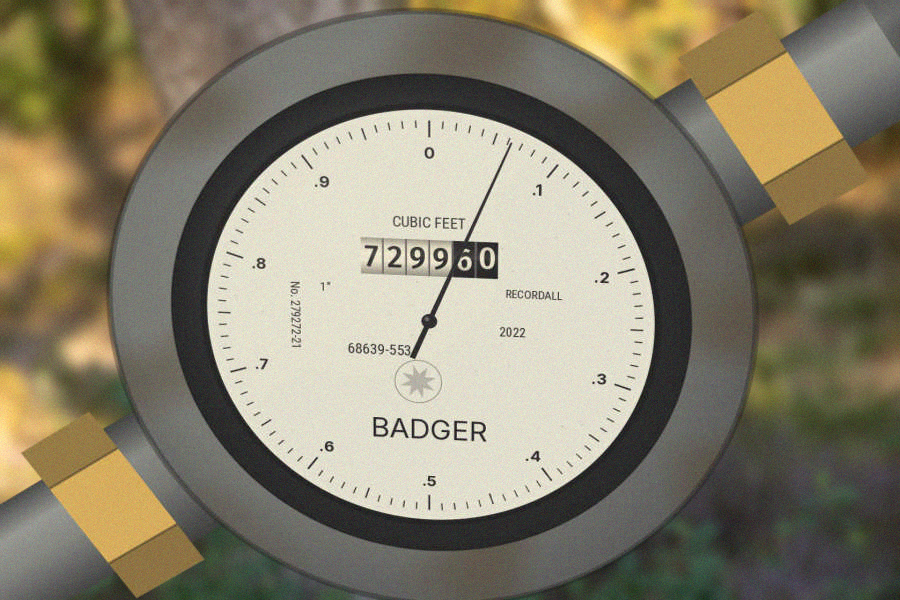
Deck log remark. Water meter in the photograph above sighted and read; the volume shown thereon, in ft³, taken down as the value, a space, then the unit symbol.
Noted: 729960.06 ft³
